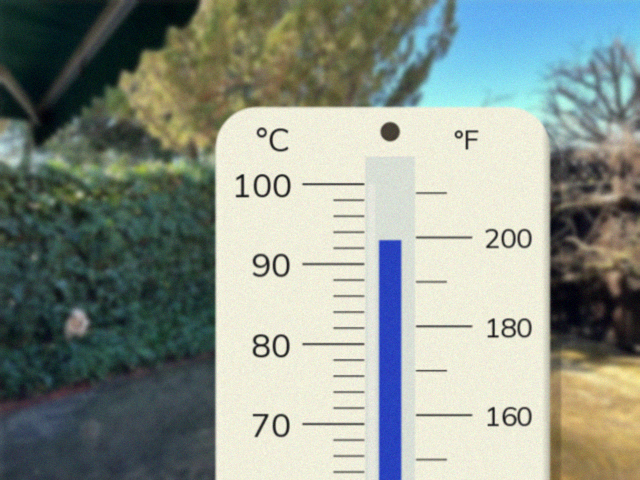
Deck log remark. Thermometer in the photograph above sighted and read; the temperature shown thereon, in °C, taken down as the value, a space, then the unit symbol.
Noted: 93 °C
